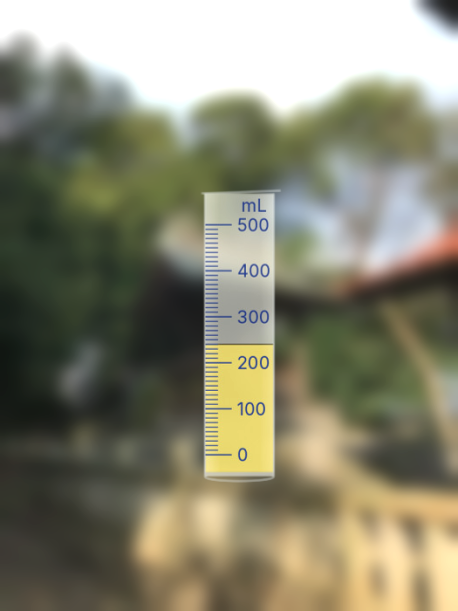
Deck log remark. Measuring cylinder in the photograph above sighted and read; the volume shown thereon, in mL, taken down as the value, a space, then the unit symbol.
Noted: 240 mL
